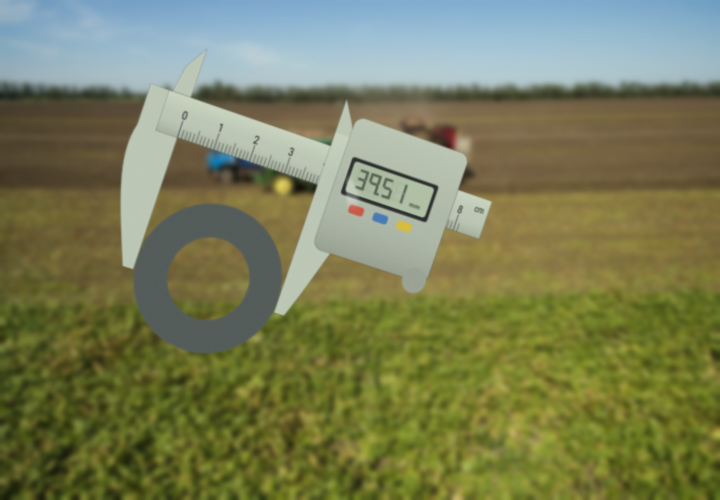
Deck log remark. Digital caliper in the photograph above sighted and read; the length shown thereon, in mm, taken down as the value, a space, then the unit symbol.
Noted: 39.51 mm
